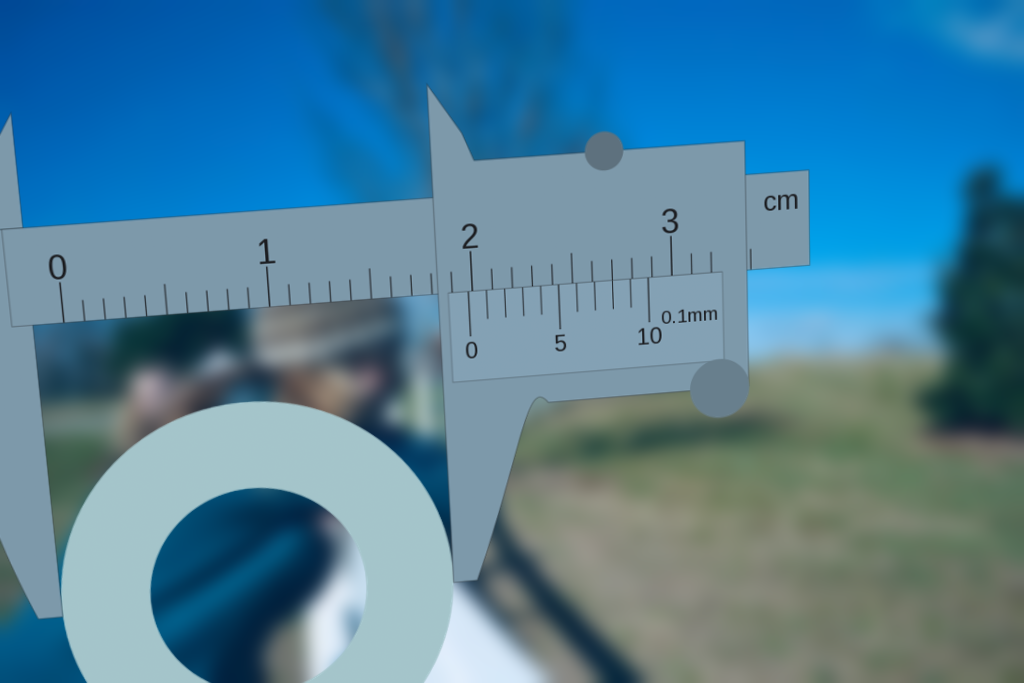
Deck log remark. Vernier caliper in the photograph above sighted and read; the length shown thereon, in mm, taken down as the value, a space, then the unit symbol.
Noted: 19.8 mm
